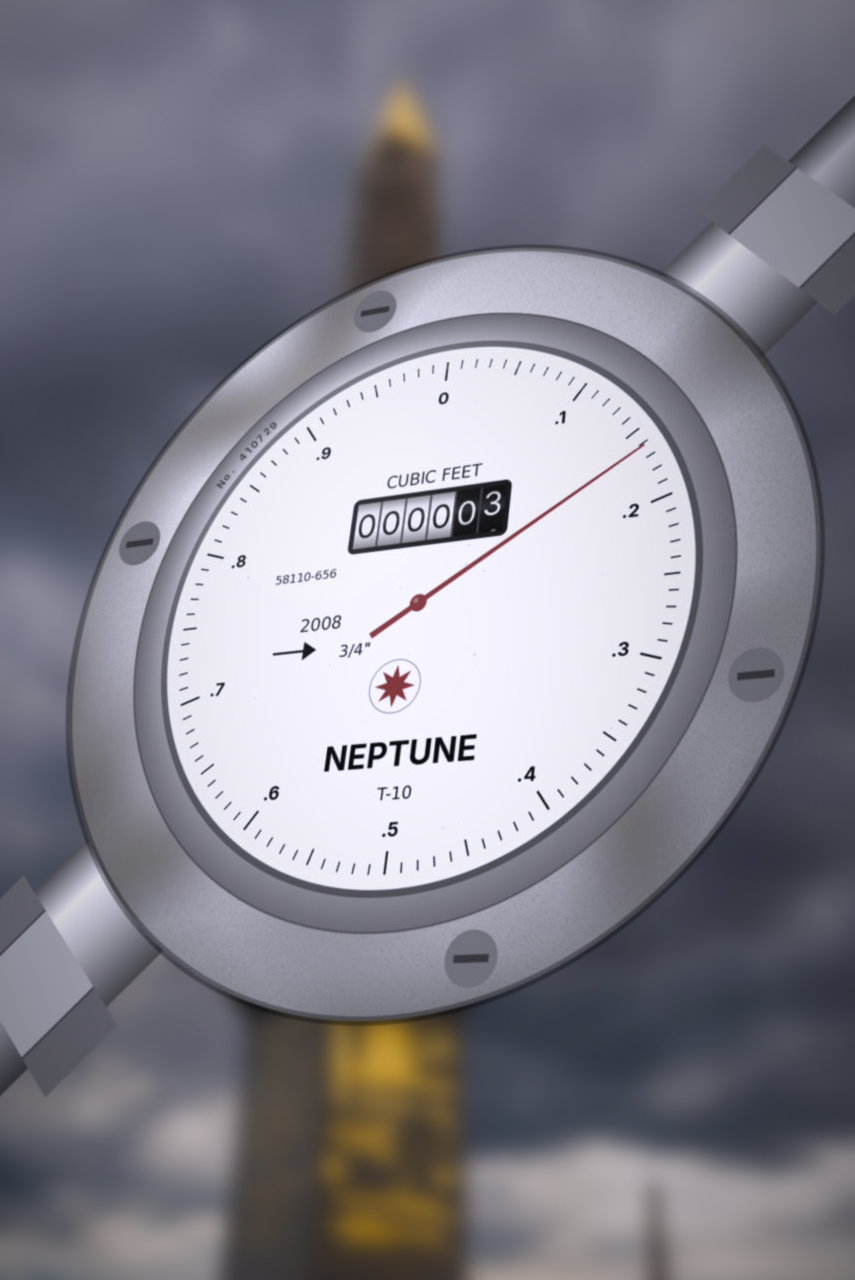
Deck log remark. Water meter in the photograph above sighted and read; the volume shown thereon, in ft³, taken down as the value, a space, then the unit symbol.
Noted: 3.16 ft³
